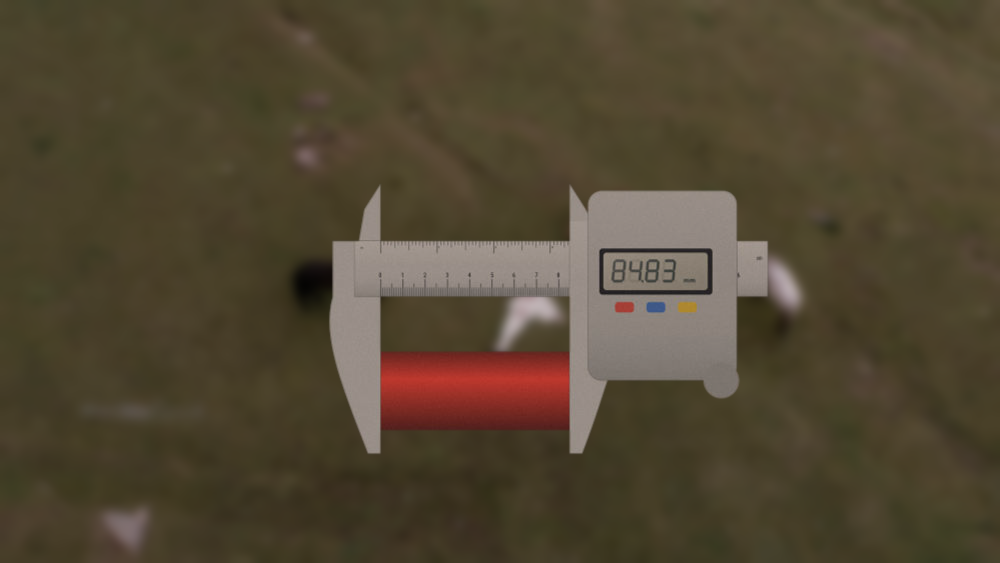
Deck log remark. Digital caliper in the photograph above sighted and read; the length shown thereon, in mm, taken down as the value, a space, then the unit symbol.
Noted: 84.83 mm
